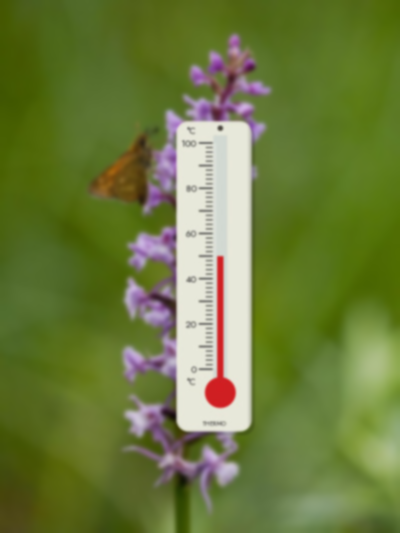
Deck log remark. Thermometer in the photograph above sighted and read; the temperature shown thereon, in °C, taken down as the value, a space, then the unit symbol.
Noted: 50 °C
